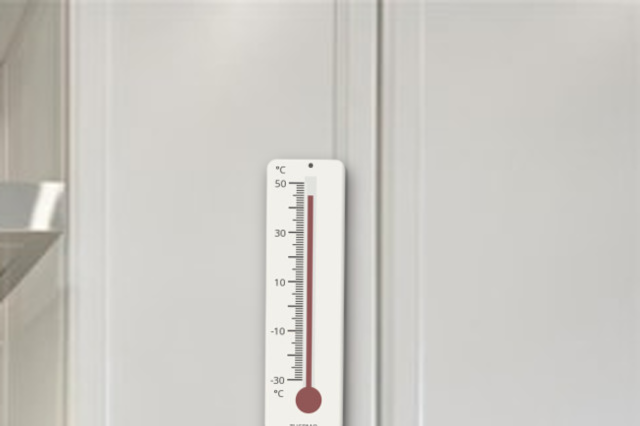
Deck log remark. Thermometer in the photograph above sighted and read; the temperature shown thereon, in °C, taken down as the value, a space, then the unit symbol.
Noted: 45 °C
